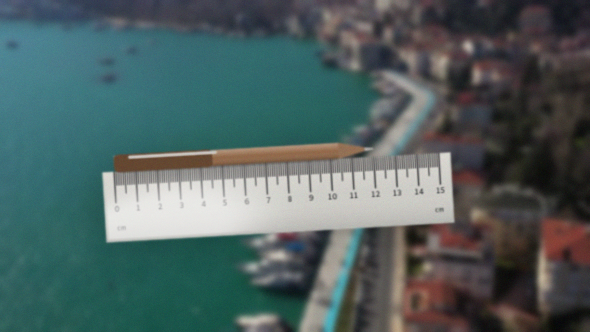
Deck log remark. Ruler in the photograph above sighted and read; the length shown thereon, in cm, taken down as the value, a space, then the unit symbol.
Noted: 12 cm
